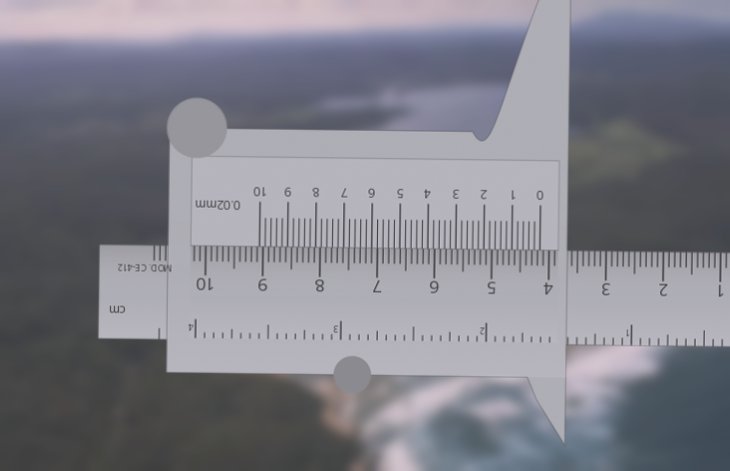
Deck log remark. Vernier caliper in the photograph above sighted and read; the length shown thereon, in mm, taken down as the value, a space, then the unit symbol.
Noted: 41.6 mm
